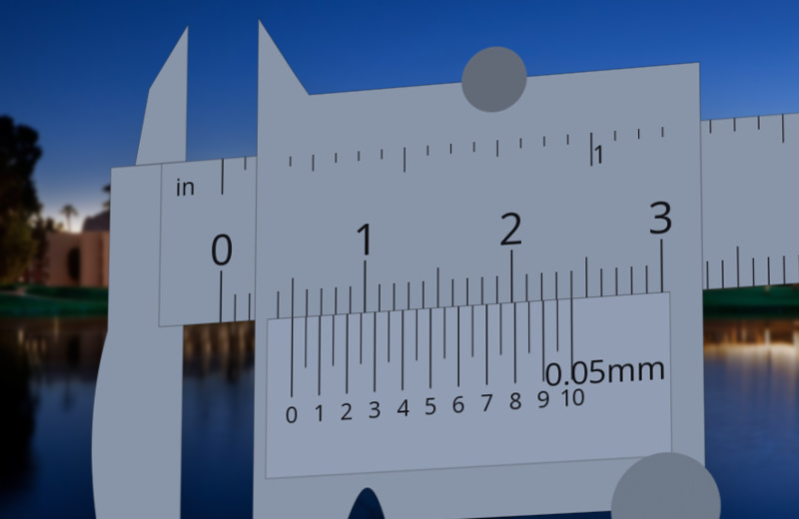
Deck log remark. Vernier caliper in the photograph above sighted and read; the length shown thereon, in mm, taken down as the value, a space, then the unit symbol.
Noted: 5.0 mm
